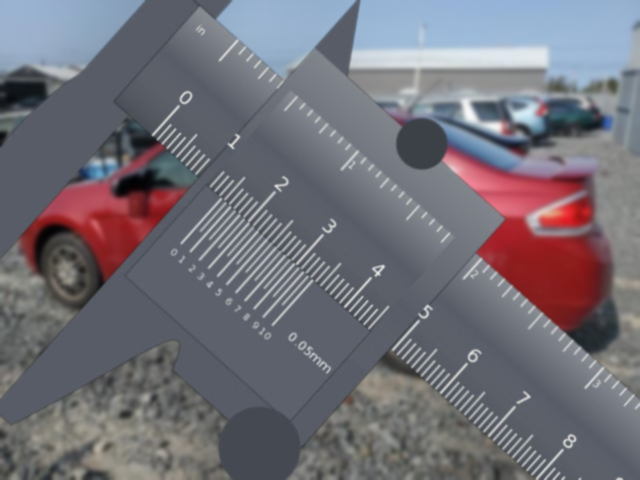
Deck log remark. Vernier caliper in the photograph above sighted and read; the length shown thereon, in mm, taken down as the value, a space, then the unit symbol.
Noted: 14.5 mm
